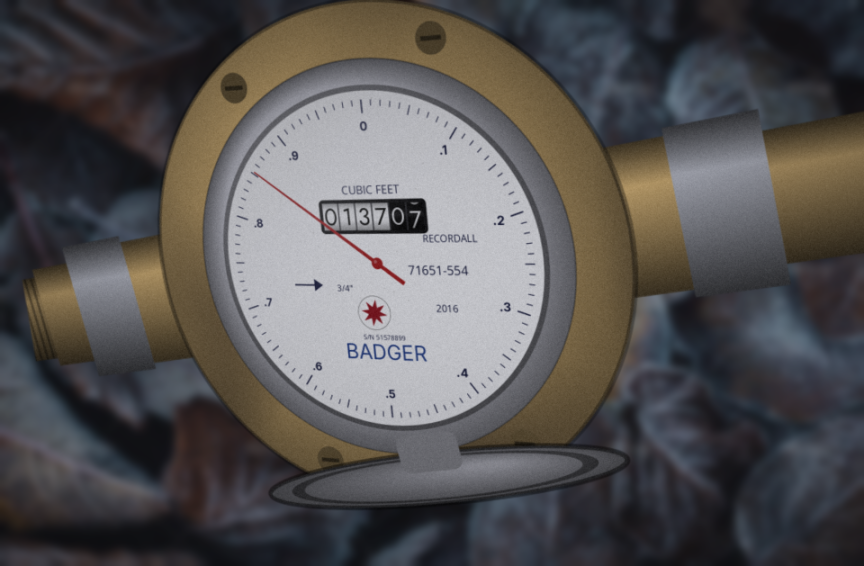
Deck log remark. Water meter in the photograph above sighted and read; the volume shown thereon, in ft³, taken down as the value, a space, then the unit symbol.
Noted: 13706.85 ft³
